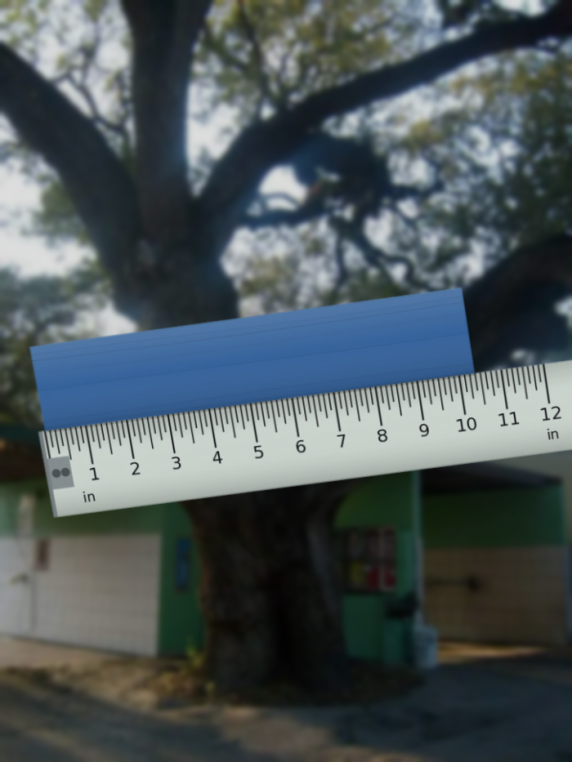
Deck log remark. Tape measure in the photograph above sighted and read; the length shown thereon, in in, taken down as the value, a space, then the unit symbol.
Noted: 10.375 in
